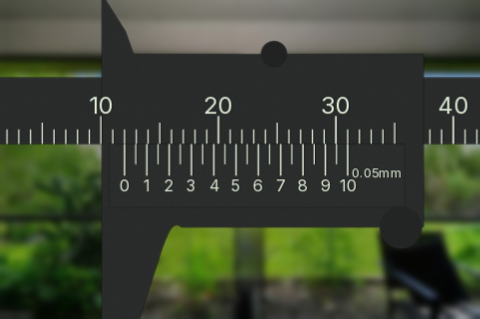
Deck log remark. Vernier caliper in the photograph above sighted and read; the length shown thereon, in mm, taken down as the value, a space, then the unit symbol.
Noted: 12.0 mm
